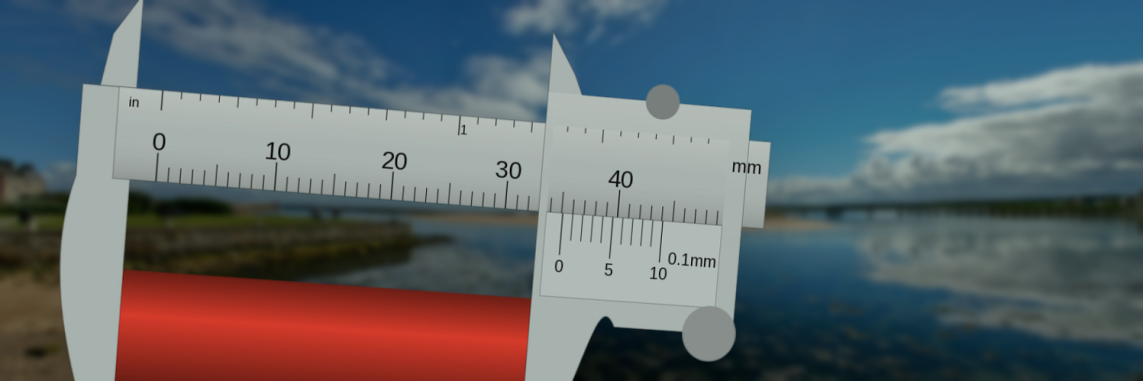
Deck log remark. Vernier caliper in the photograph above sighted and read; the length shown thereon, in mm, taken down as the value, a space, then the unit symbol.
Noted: 35.1 mm
